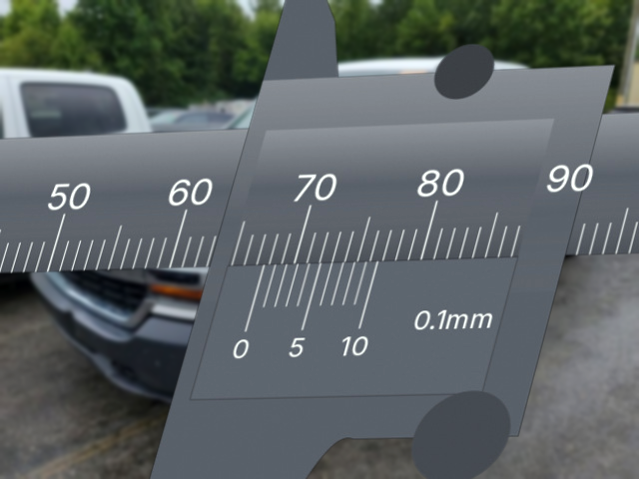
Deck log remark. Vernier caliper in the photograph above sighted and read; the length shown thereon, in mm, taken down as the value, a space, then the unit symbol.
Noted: 67.6 mm
